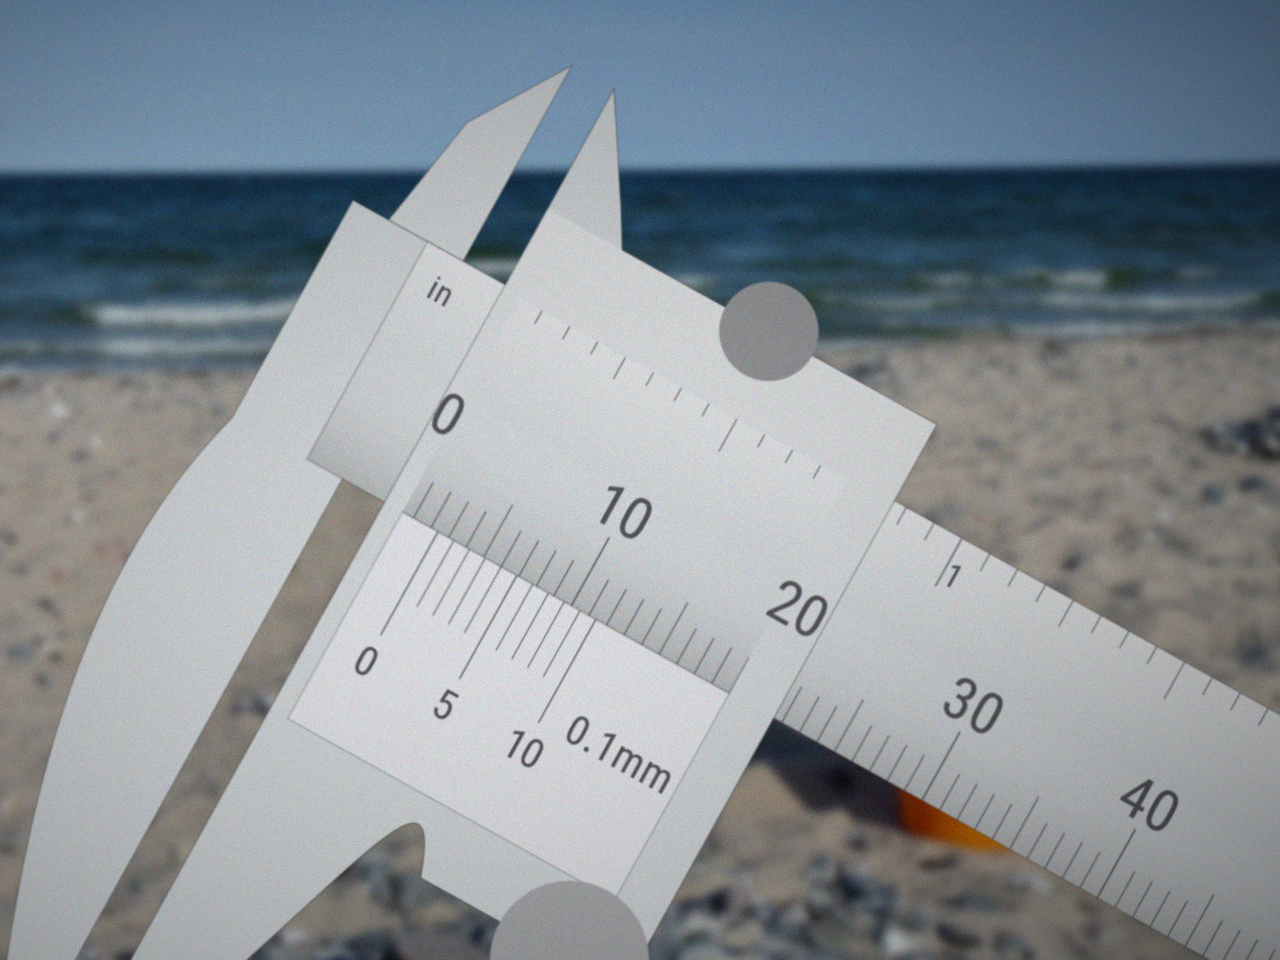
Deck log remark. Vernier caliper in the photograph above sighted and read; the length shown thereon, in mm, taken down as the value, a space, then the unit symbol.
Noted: 2.4 mm
